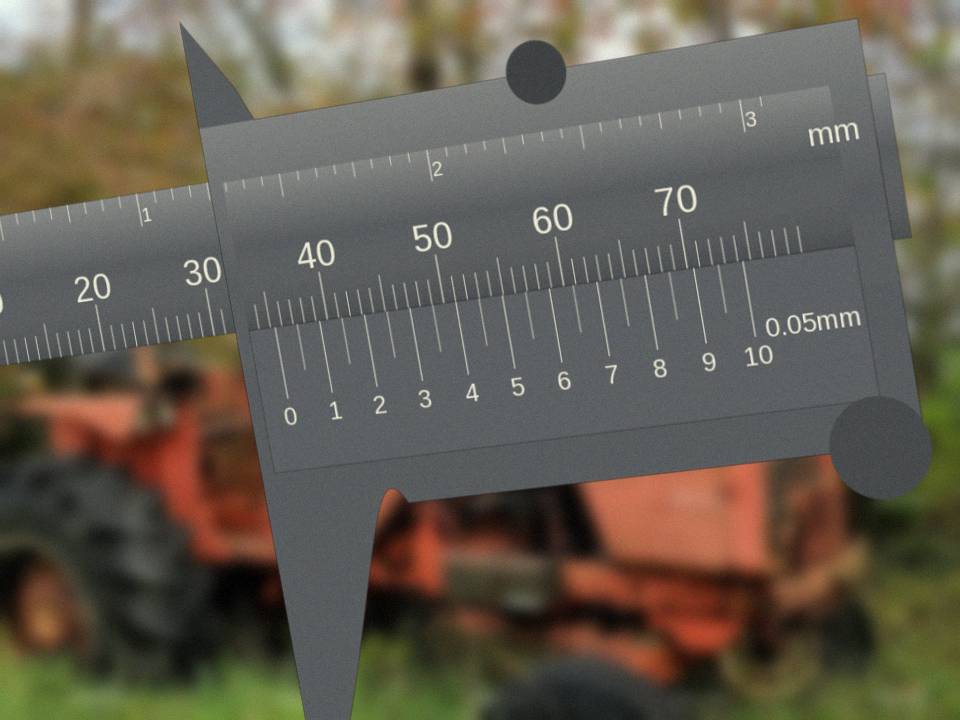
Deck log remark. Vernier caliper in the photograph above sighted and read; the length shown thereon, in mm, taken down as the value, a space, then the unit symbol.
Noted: 35.4 mm
